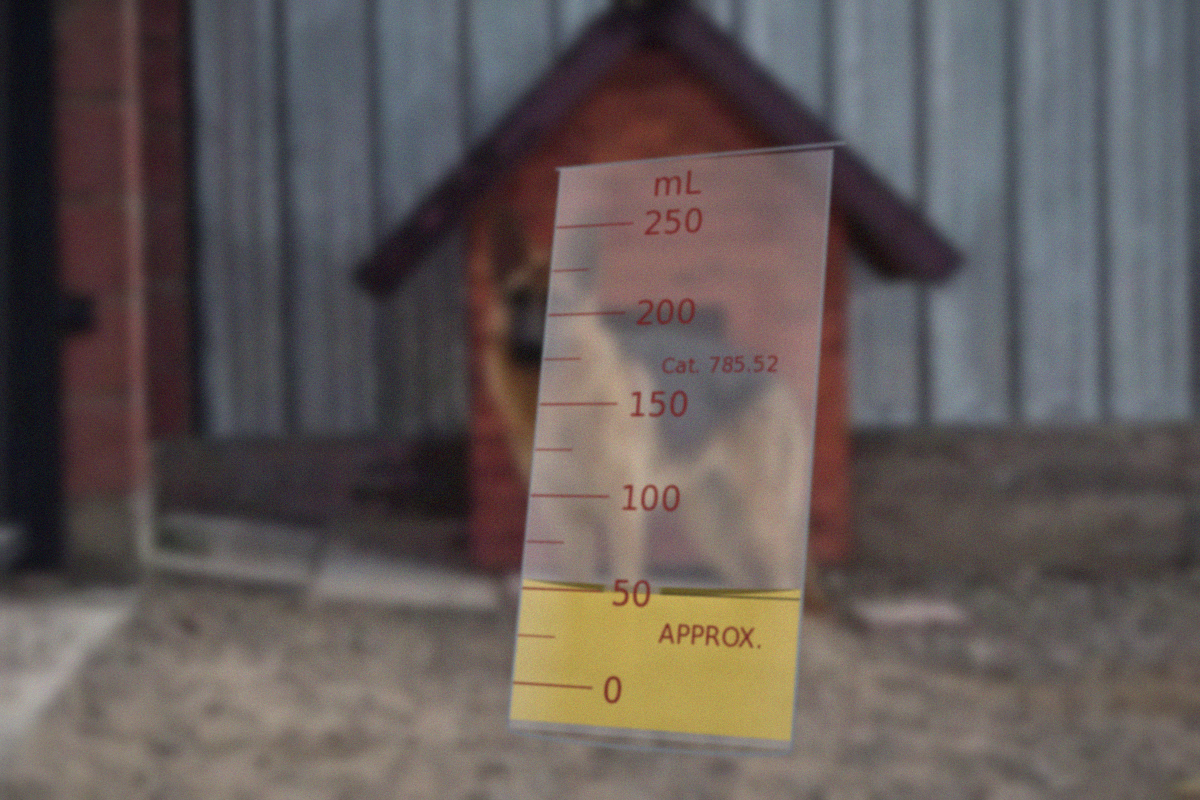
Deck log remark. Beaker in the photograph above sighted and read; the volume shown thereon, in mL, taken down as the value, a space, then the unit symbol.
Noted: 50 mL
